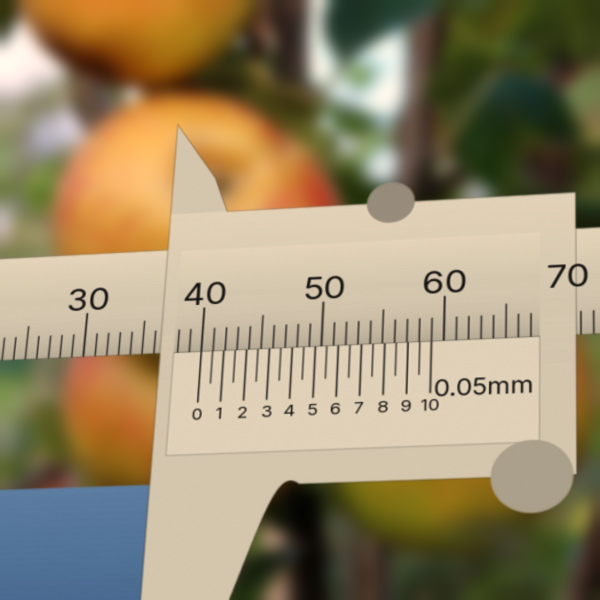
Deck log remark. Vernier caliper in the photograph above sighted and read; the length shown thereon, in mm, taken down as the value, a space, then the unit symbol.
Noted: 40.0 mm
